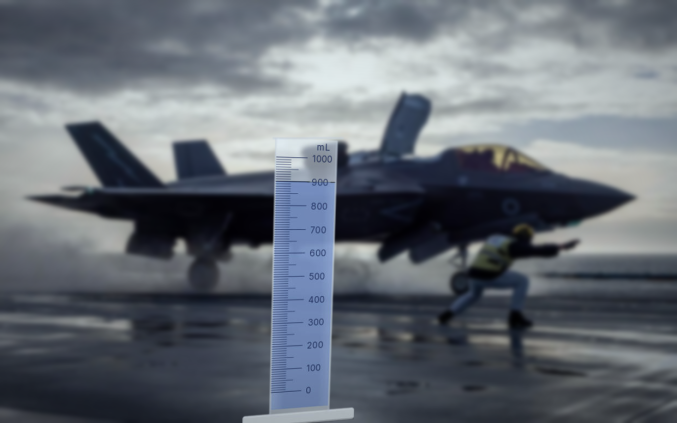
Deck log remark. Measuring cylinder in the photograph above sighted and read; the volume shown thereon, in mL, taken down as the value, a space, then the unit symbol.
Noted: 900 mL
